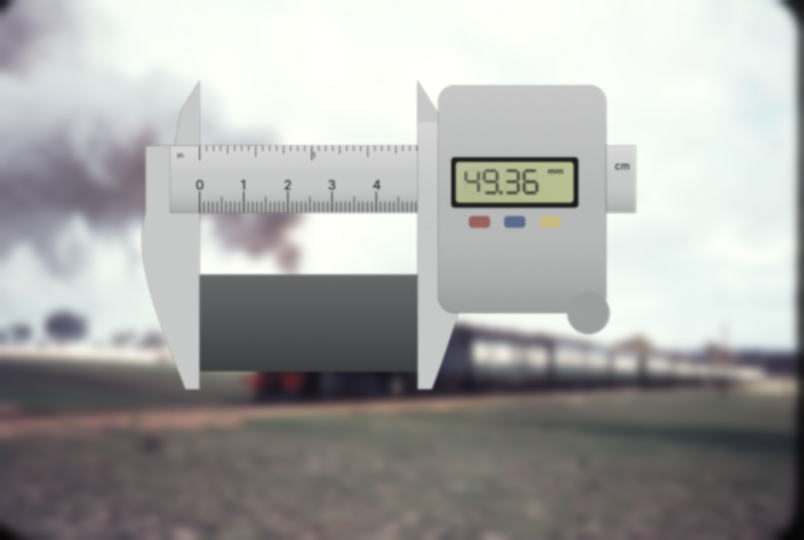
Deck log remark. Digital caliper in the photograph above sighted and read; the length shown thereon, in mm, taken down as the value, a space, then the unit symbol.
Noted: 49.36 mm
